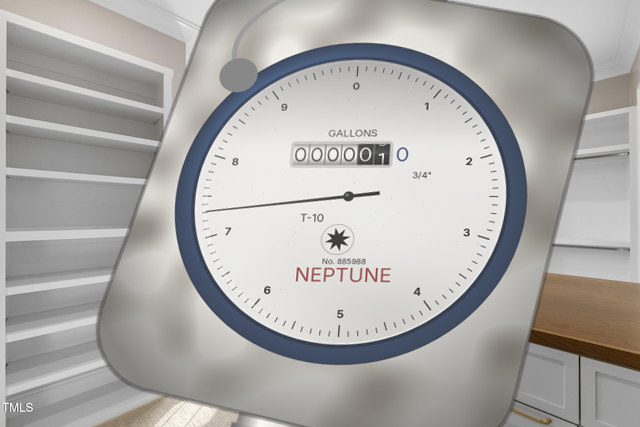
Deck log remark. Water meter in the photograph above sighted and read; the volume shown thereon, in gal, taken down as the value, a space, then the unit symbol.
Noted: 7.3 gal
